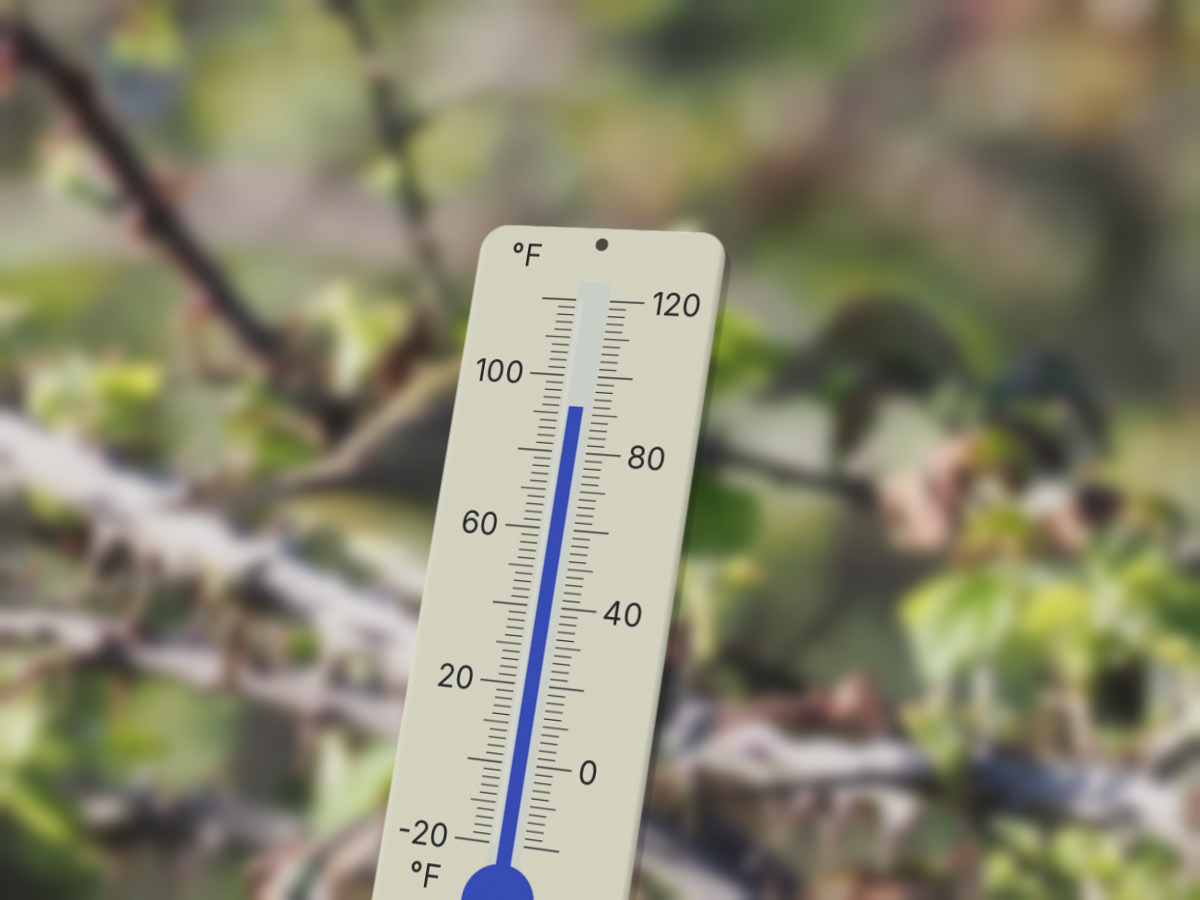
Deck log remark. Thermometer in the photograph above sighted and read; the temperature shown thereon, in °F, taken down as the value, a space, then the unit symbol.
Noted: 92 °F
